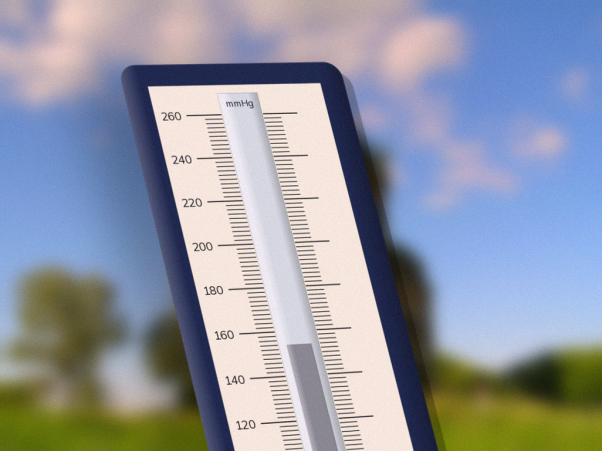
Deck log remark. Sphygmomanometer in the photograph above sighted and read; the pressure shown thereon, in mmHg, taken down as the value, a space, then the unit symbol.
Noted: 154 mmHg
